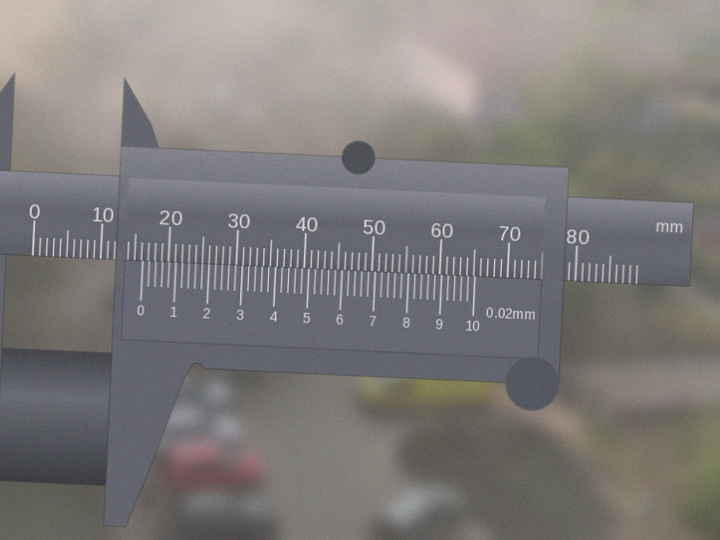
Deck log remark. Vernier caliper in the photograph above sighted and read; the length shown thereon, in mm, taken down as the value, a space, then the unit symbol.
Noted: 16.2 mm
